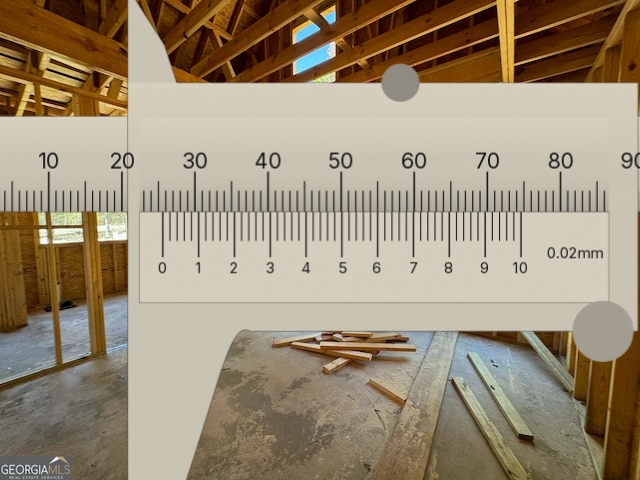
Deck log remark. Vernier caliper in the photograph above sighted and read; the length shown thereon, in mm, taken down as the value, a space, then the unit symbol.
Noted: 25.6 mm
